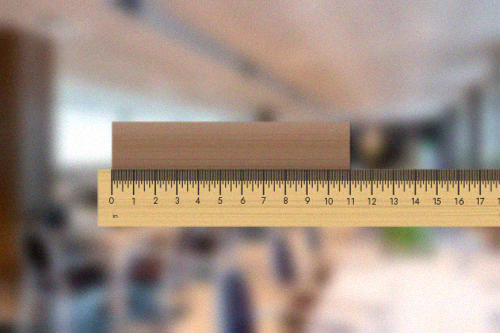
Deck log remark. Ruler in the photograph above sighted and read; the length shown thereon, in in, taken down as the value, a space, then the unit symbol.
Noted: 11 in
